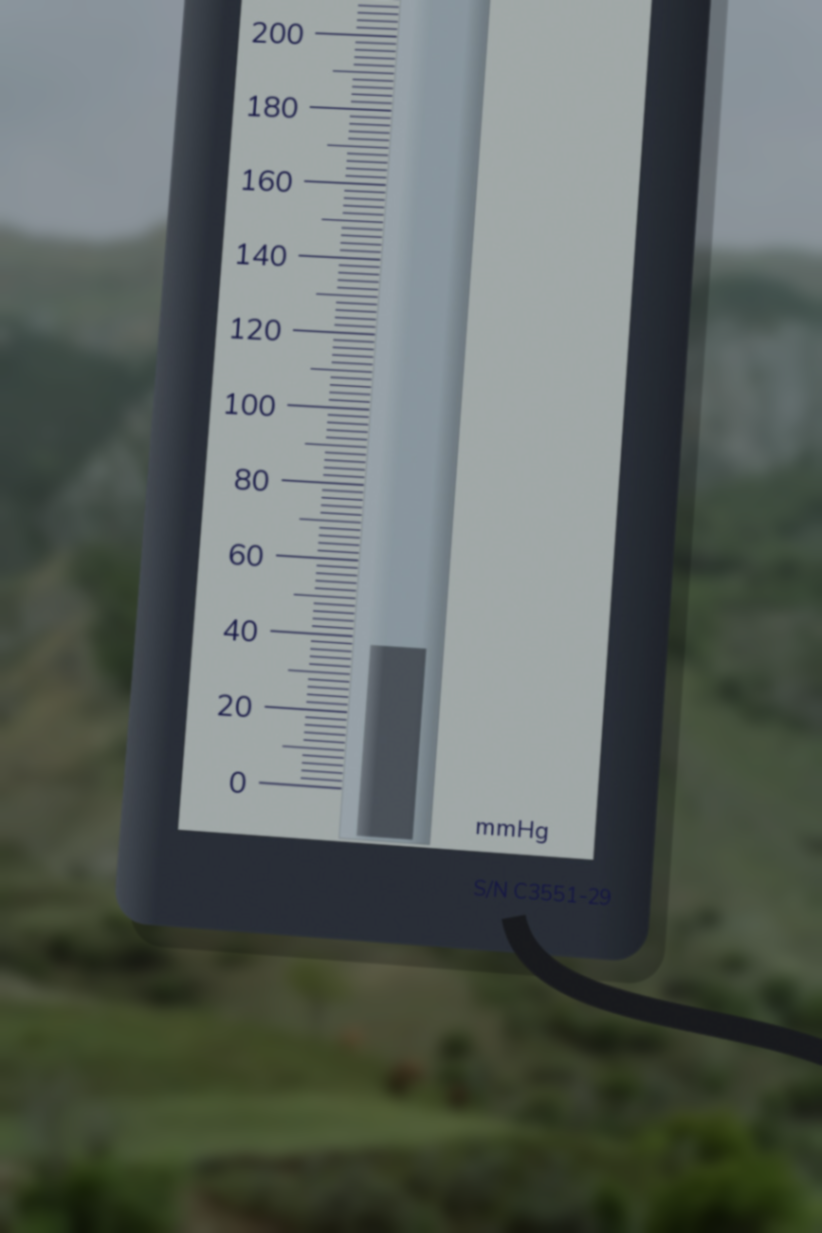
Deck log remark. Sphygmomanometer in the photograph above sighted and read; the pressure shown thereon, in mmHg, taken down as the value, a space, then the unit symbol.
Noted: 38 mmHg
